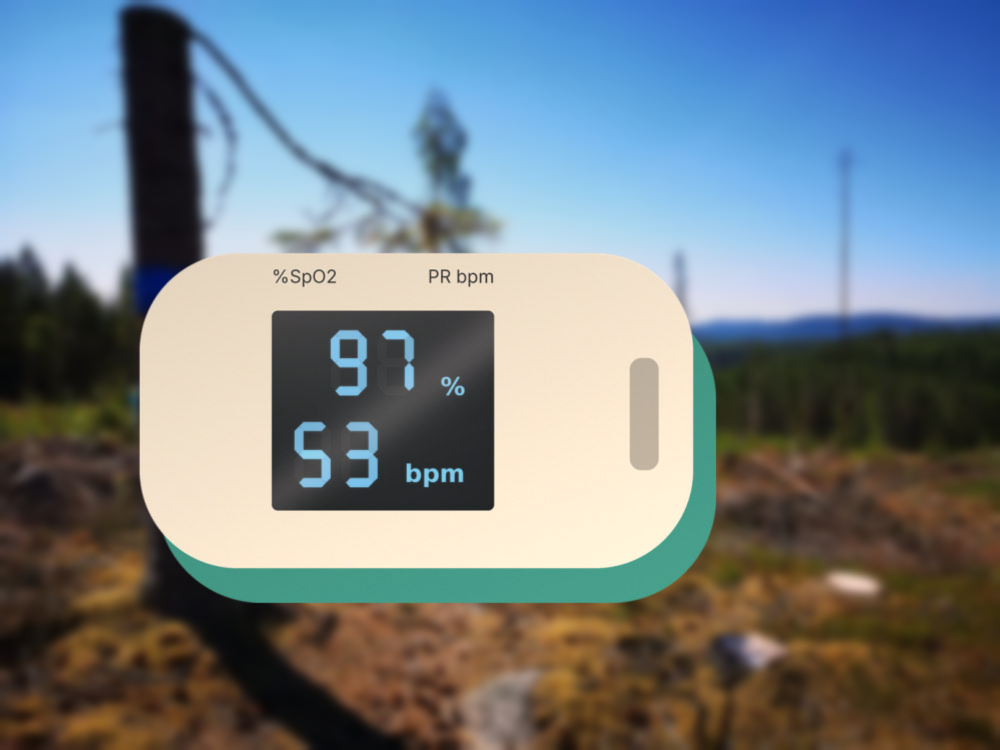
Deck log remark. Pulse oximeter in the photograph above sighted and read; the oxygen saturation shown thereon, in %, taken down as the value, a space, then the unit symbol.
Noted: 97 %
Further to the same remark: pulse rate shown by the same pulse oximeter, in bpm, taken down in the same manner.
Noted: 53 bpm
